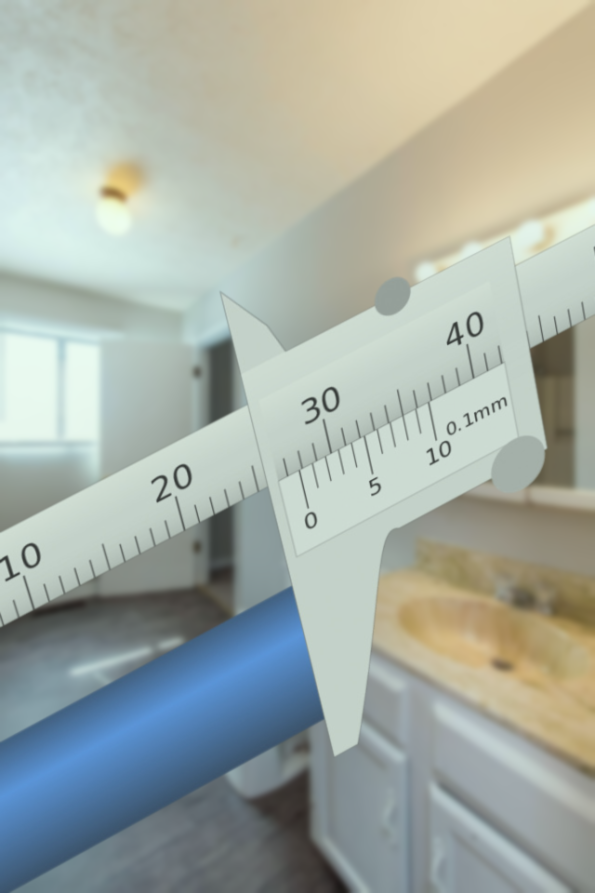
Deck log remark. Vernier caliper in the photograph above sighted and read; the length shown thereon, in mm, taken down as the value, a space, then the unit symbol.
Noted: 27.8 mm
